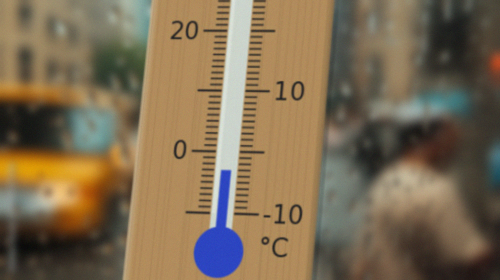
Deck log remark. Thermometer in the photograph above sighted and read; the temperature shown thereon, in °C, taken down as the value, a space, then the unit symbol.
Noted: -3 °C
